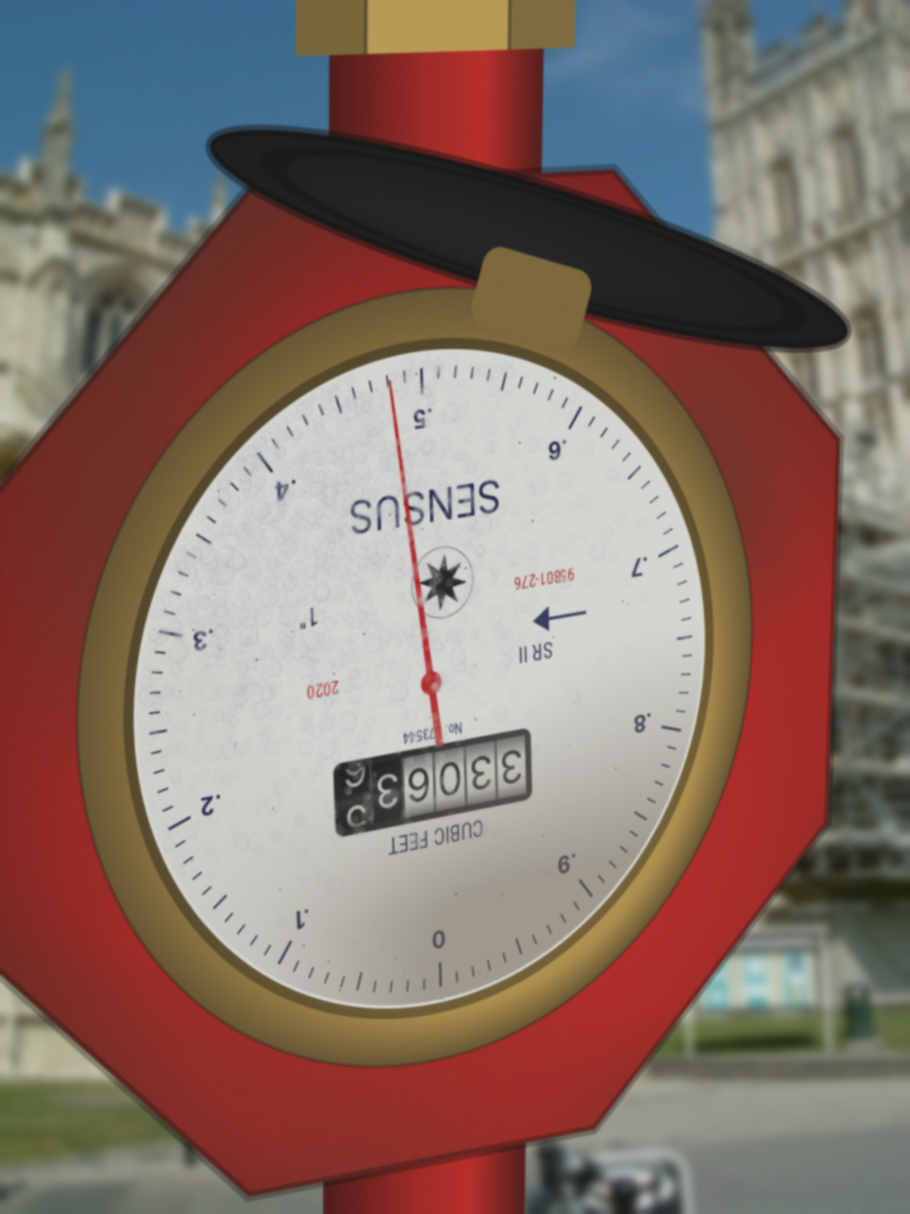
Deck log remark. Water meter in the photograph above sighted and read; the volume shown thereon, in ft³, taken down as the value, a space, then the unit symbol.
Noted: 330635.48 ft³
